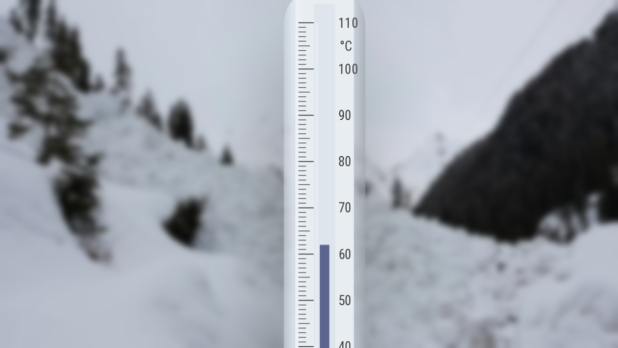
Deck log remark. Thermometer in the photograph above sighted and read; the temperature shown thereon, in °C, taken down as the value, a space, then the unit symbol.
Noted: 62 °C
